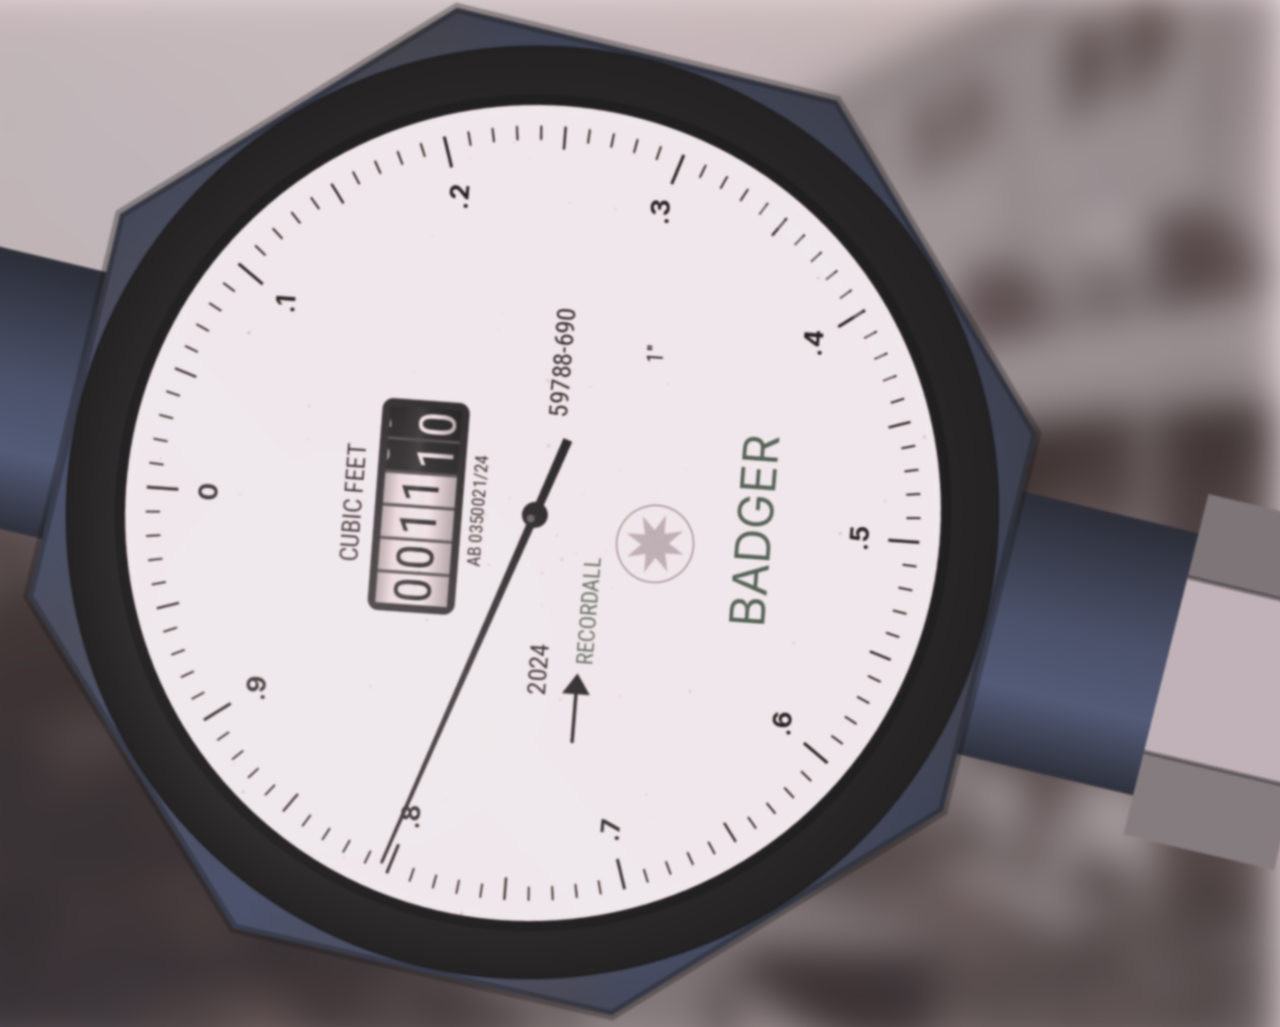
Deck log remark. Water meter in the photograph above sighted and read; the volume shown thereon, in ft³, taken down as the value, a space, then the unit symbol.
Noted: 1109.80 ft³
